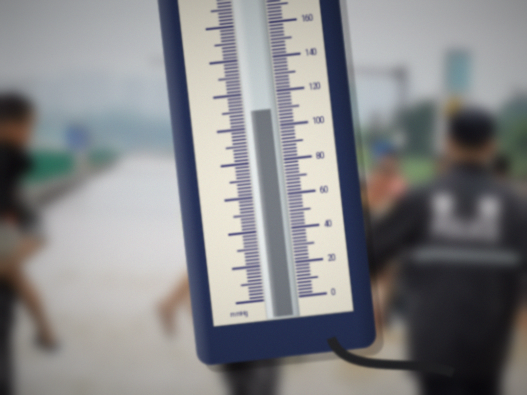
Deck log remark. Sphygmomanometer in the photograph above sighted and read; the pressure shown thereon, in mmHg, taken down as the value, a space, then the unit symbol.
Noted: 110 mmHg
